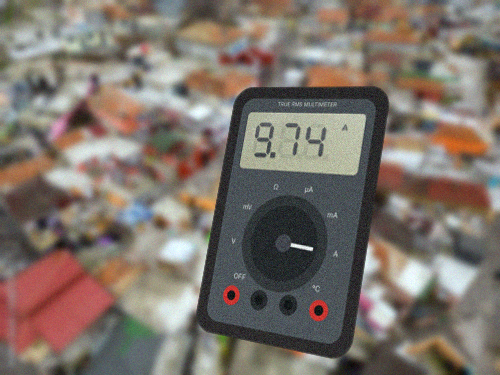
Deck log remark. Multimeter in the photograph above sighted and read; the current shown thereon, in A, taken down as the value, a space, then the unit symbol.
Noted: 9.74 A
